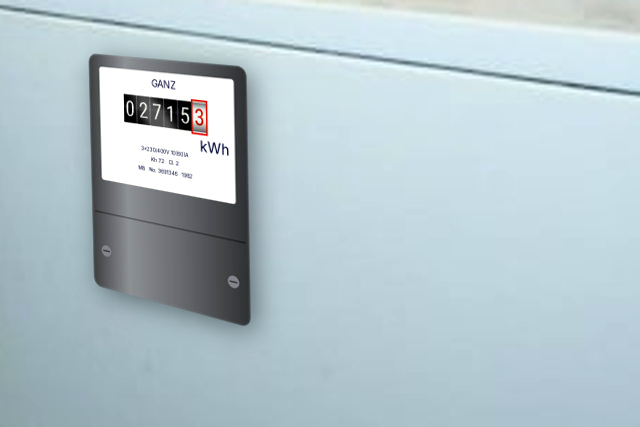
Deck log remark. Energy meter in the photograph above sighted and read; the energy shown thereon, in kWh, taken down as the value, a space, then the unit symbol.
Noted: 2715.3 kWh
